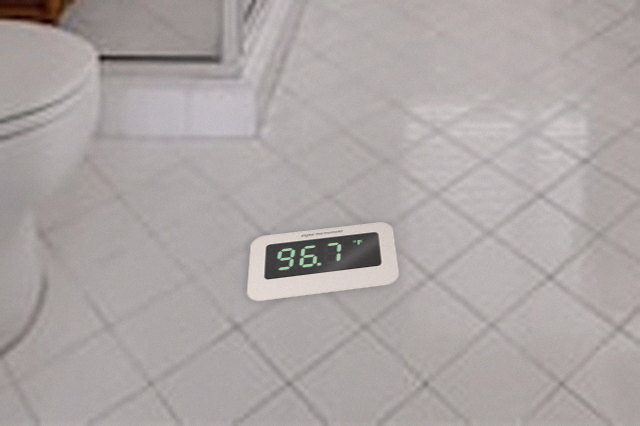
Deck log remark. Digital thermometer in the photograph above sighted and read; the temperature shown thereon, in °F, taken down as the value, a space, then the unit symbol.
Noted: 96.7 °F
